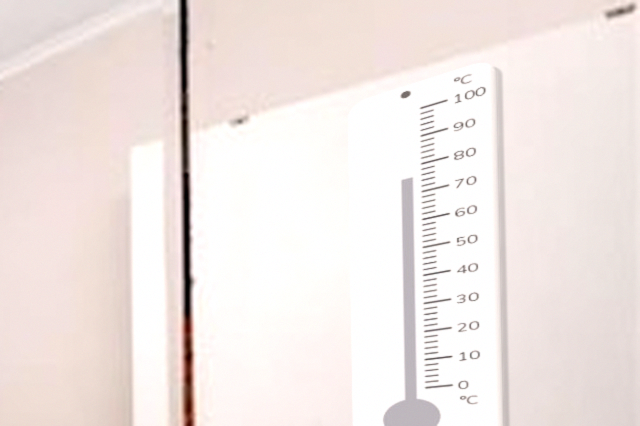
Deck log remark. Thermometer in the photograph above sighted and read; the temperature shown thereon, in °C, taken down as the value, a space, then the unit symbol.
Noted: 76 °C
